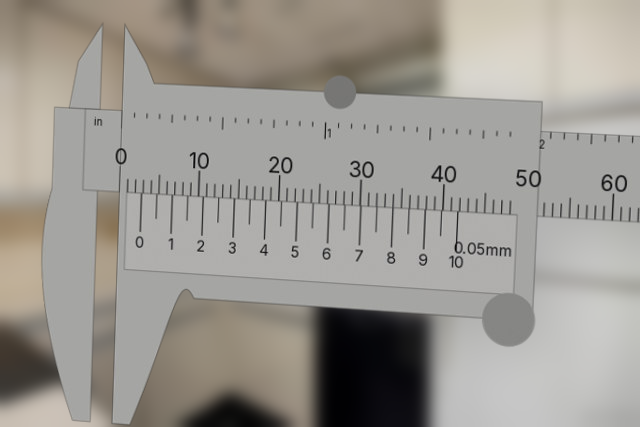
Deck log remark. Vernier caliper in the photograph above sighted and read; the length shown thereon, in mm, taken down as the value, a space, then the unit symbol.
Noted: 2.8 mm
